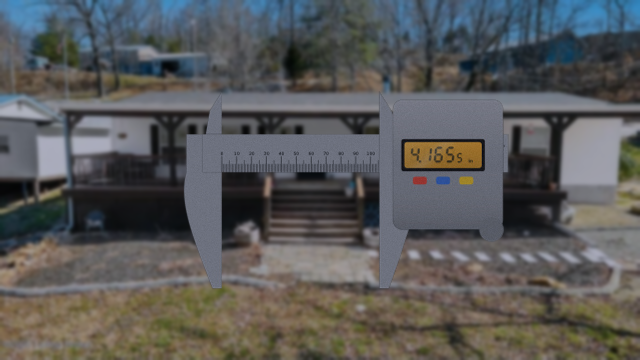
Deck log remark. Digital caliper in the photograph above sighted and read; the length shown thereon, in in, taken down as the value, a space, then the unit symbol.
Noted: 4.1655 in
